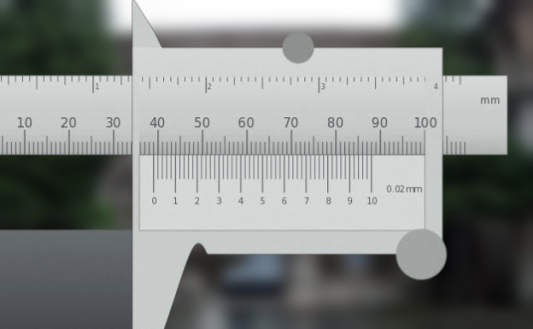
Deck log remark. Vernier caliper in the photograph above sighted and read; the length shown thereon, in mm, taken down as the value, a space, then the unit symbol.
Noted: 39.0 mm
